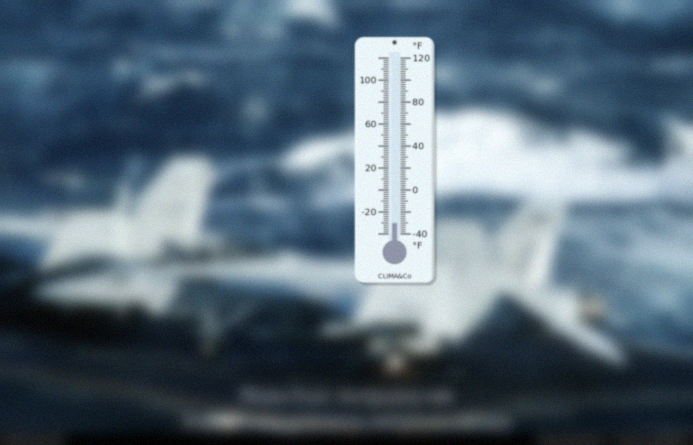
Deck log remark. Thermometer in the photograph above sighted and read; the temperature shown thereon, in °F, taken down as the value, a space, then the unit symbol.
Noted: -30 °F
